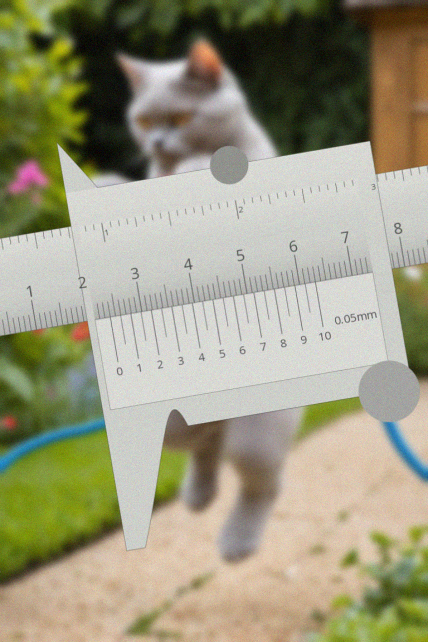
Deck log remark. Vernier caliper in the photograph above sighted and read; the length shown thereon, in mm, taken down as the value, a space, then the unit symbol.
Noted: 24.0 mm
